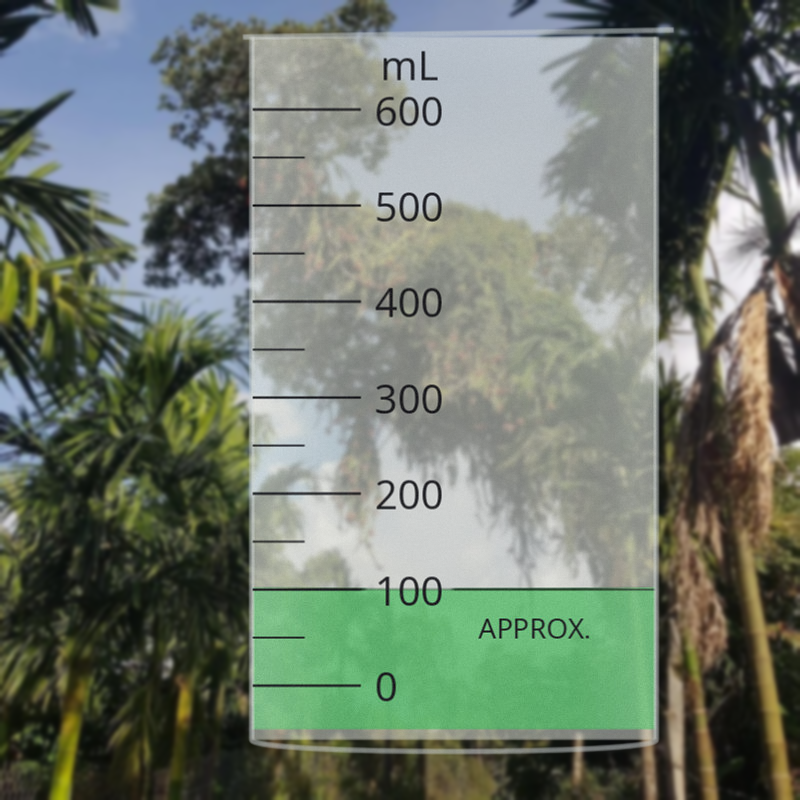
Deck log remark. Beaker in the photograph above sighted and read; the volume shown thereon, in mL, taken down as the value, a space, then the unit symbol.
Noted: 100 mL
